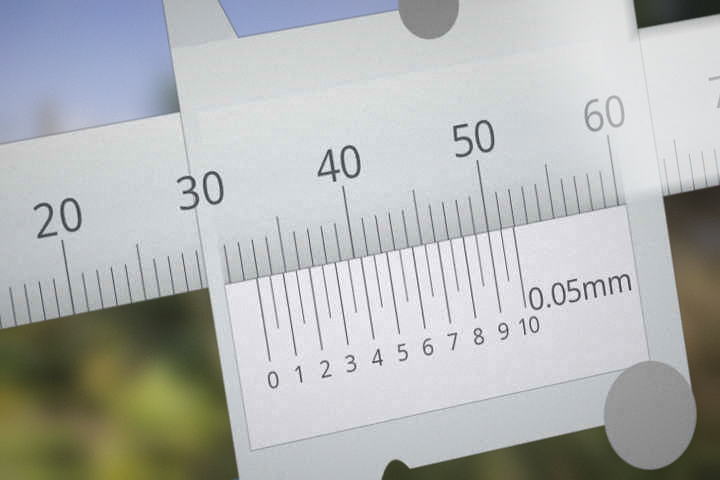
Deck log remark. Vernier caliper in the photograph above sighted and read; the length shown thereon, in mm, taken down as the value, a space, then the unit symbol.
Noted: 32.9 mm
